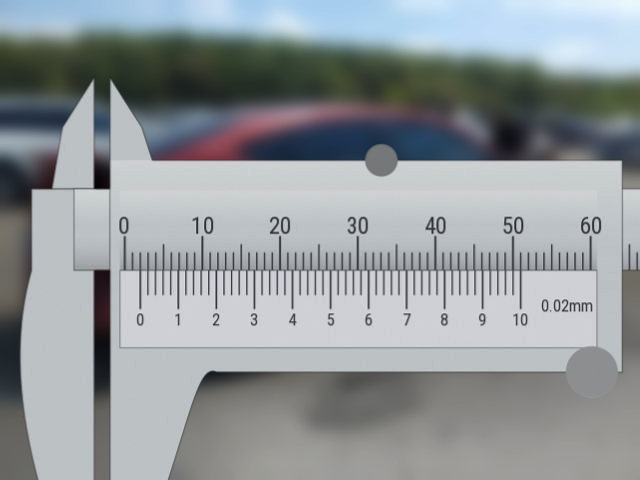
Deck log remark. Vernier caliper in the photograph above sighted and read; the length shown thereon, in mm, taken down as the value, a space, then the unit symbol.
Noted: 2.0 mm
